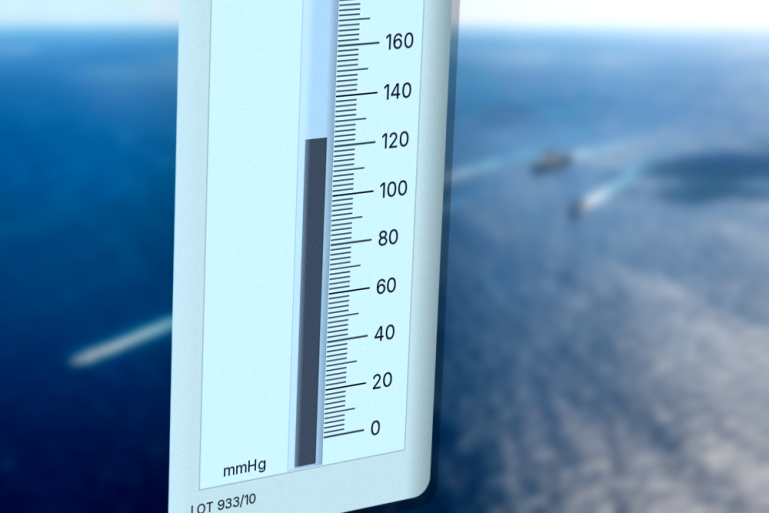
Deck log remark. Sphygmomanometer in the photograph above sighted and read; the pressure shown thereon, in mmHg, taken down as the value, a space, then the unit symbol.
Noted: 124 mmHg
